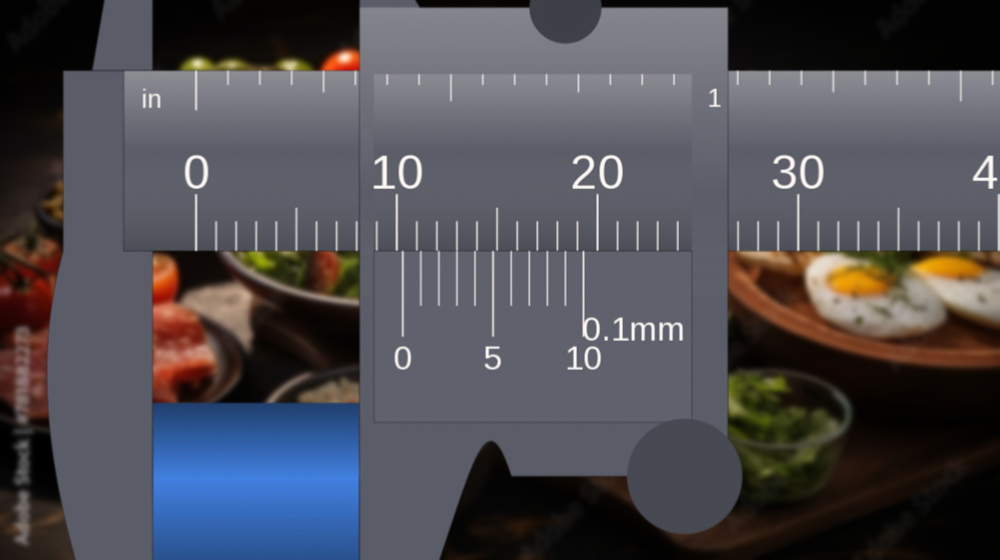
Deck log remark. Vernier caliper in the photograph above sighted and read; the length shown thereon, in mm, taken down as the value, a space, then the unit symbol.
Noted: 10.3 mm
